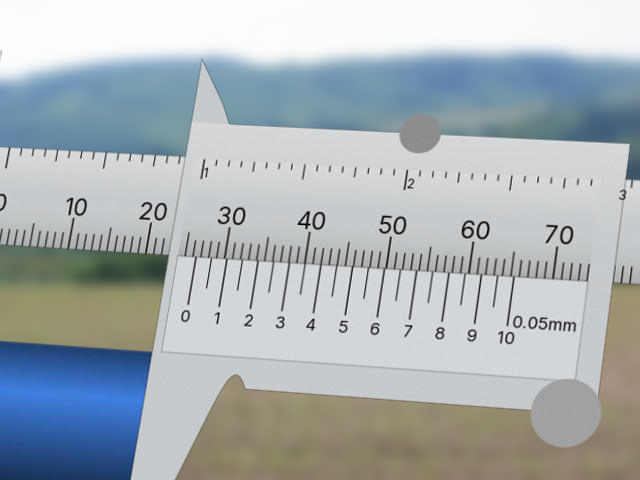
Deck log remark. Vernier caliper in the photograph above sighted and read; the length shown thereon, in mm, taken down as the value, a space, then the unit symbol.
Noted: 26.4 mm
